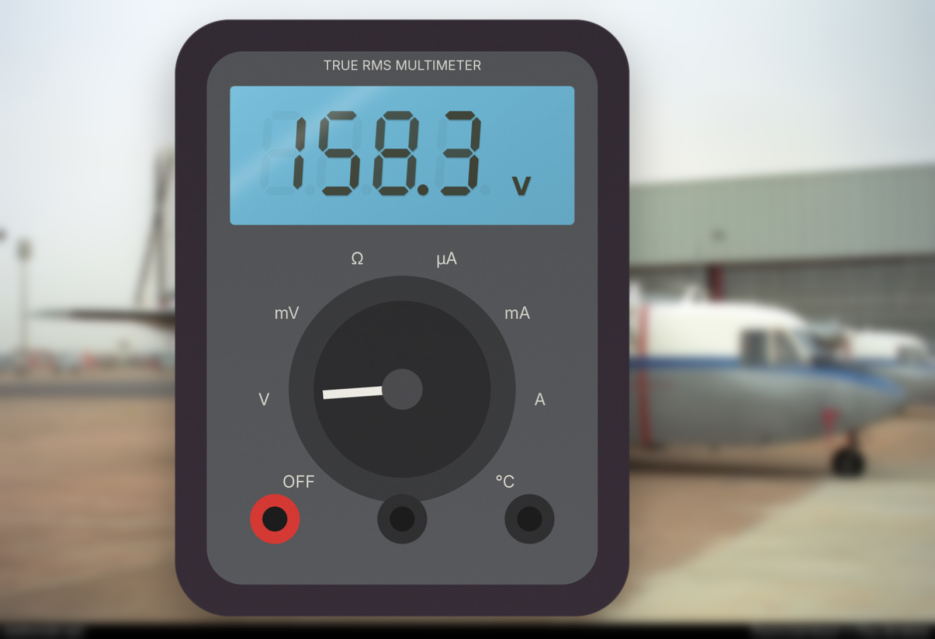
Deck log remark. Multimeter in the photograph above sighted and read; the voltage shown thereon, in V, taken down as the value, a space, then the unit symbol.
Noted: 158.3 V
